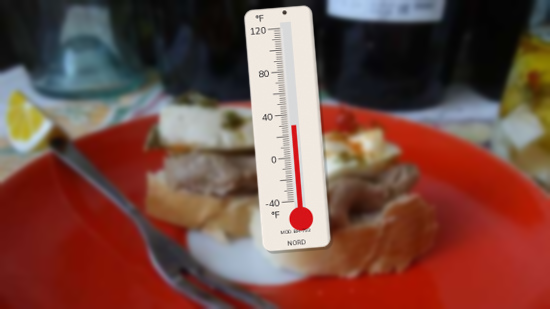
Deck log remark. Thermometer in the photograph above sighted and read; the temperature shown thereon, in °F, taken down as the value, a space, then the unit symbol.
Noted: 30 °F
